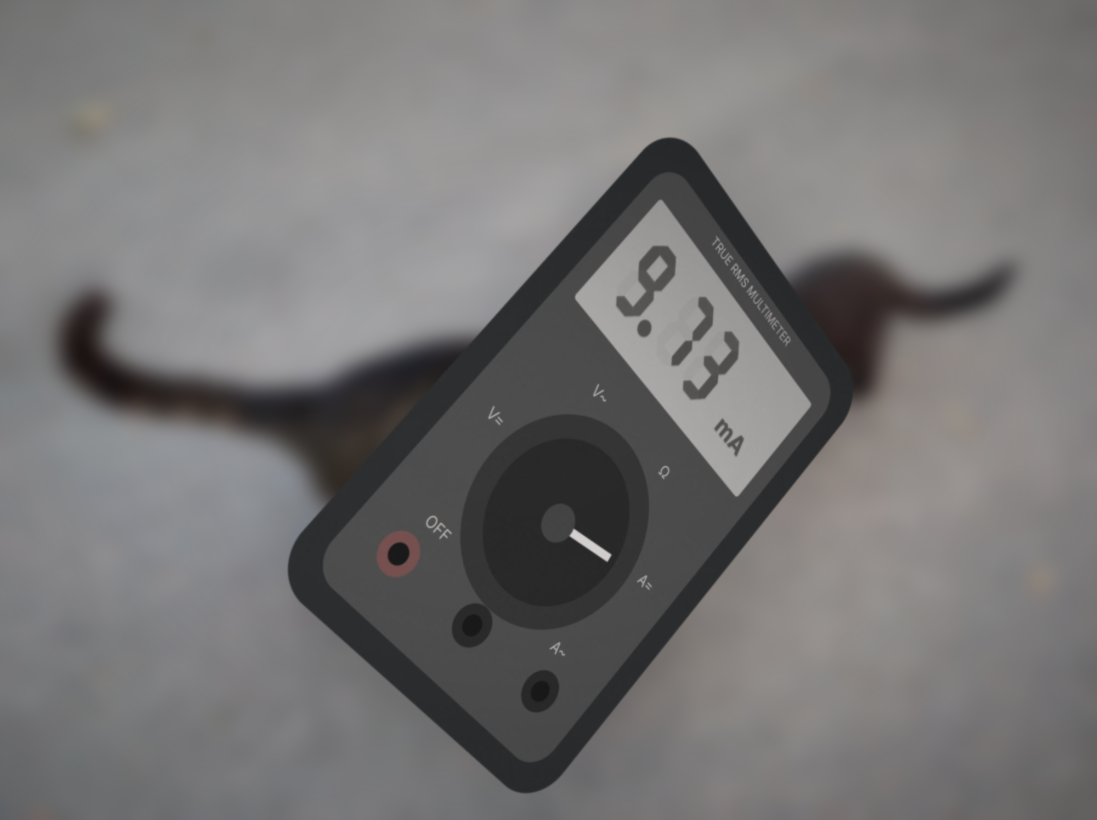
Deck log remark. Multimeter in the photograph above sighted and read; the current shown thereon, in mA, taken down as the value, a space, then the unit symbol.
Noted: 9.73 mA
